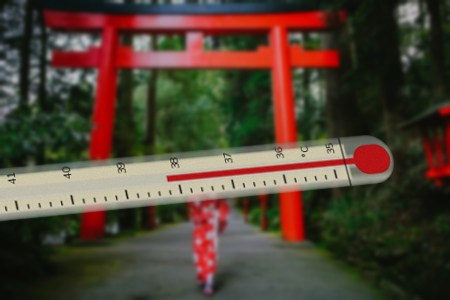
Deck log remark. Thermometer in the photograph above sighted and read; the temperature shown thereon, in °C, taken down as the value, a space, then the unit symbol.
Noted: 38.2 °C
